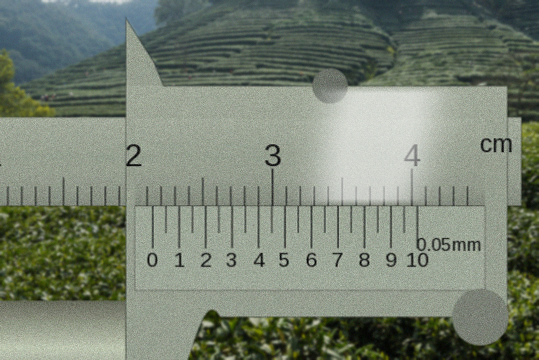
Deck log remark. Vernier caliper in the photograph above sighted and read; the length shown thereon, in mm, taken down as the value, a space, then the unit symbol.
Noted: 21.4 mm
